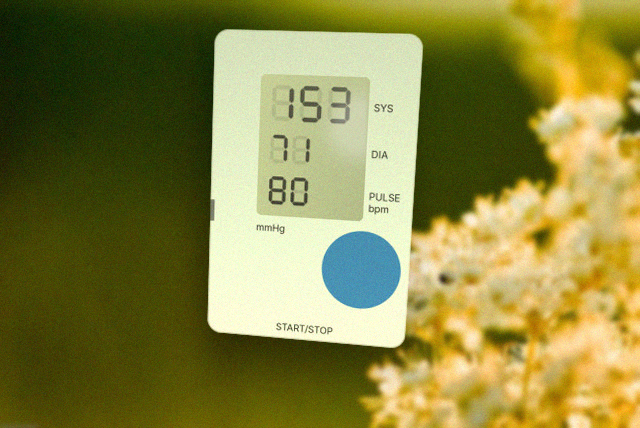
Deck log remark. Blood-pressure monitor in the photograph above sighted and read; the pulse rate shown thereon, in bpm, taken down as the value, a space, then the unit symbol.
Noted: 80 bpm
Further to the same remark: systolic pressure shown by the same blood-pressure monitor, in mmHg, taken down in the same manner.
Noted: 153 mmHg
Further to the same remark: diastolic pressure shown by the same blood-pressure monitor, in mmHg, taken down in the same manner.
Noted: 71 mmHg
